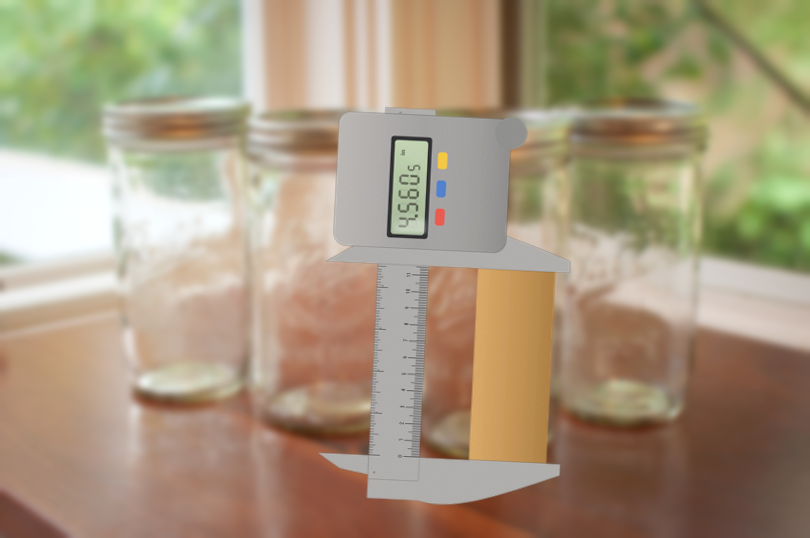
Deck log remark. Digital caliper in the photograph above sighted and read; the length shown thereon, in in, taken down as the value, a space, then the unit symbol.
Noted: 4.5605 in
